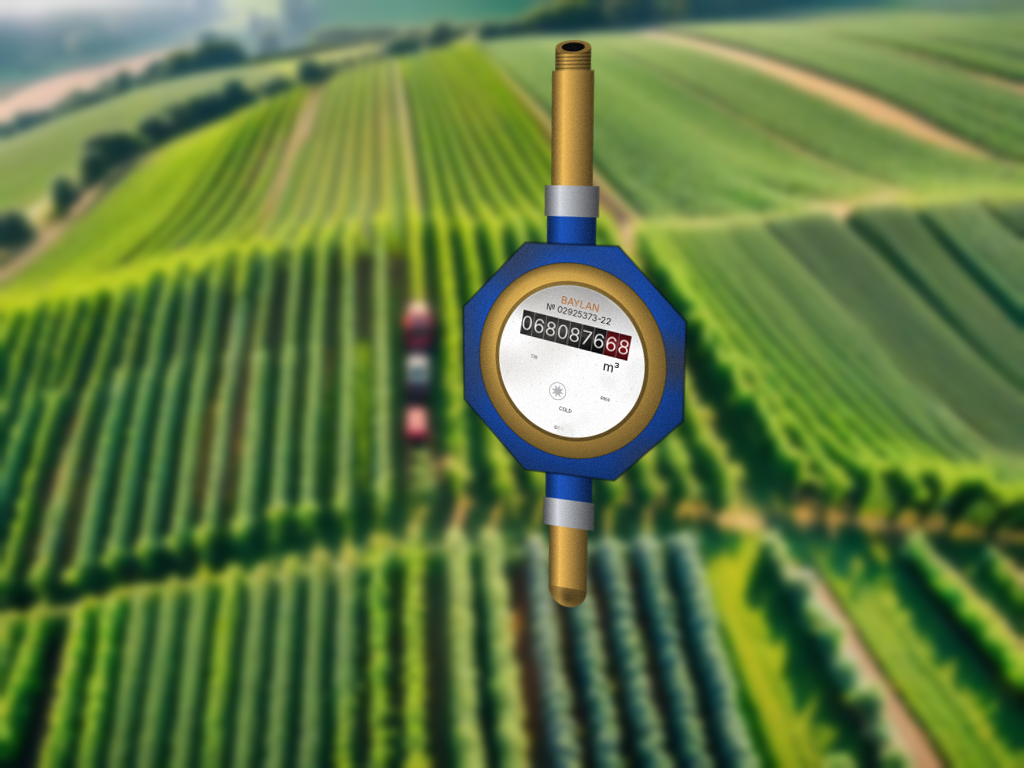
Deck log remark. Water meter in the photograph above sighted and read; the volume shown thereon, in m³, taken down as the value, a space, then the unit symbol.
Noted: 680876.68 m³
